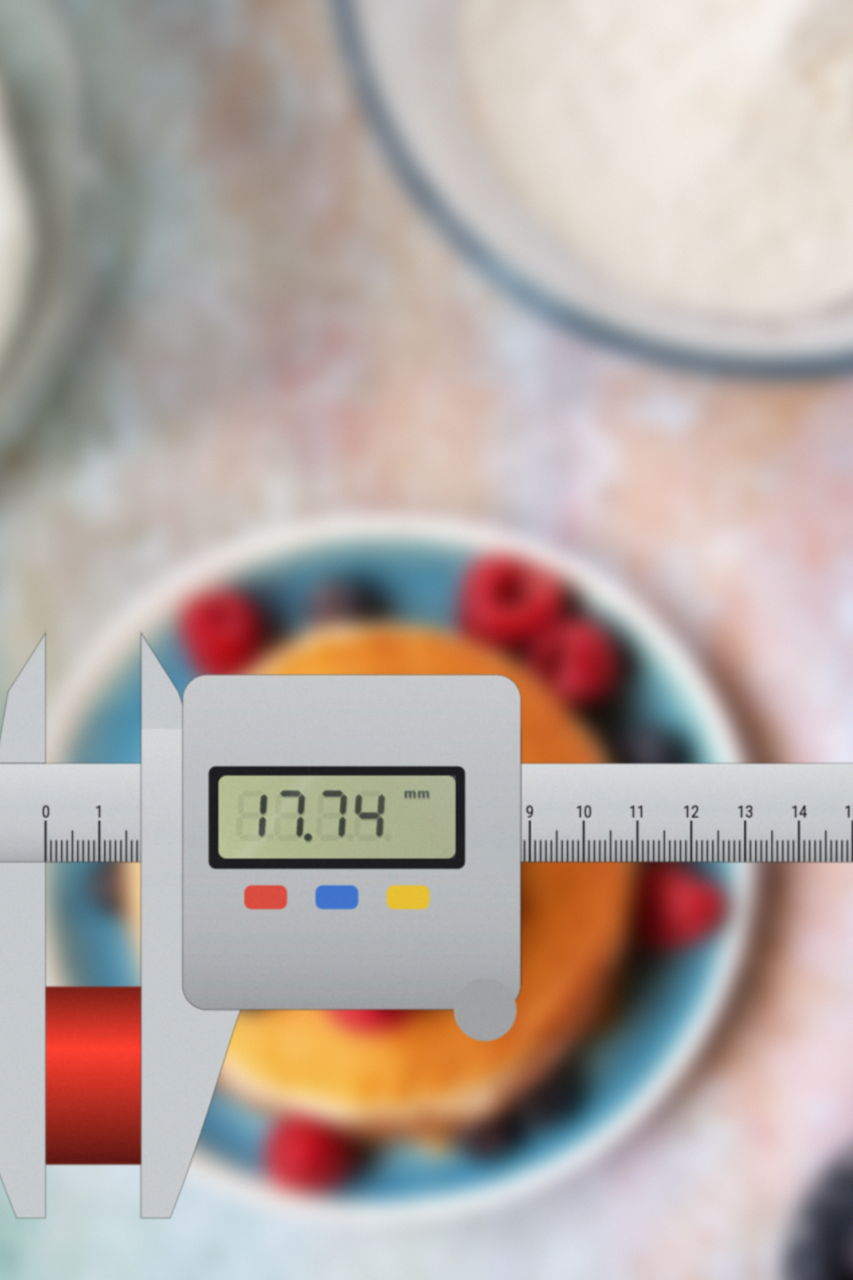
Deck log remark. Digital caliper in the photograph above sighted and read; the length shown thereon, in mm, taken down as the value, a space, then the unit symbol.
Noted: 17.74 mm
